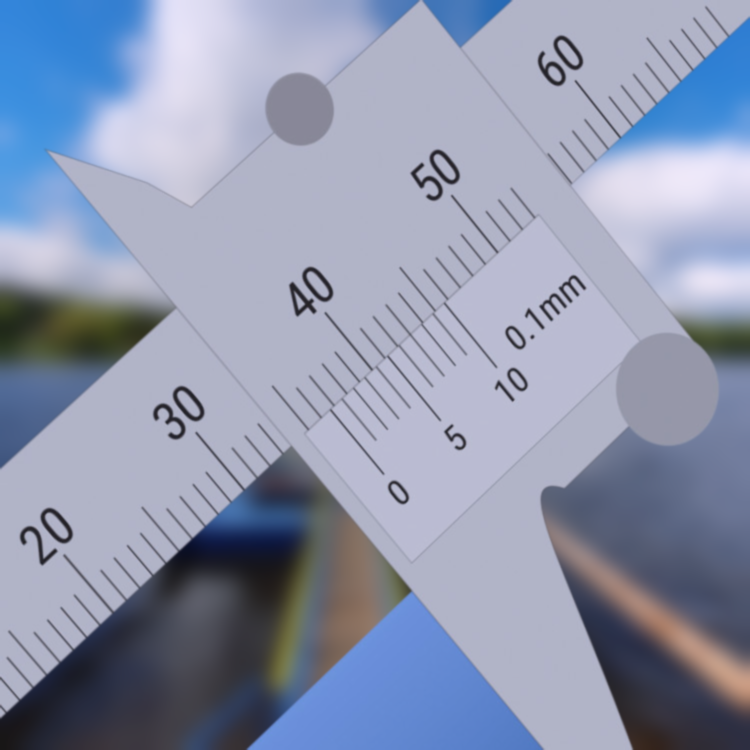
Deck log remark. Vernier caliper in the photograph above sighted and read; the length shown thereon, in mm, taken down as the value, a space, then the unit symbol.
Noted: 36.7 mm
